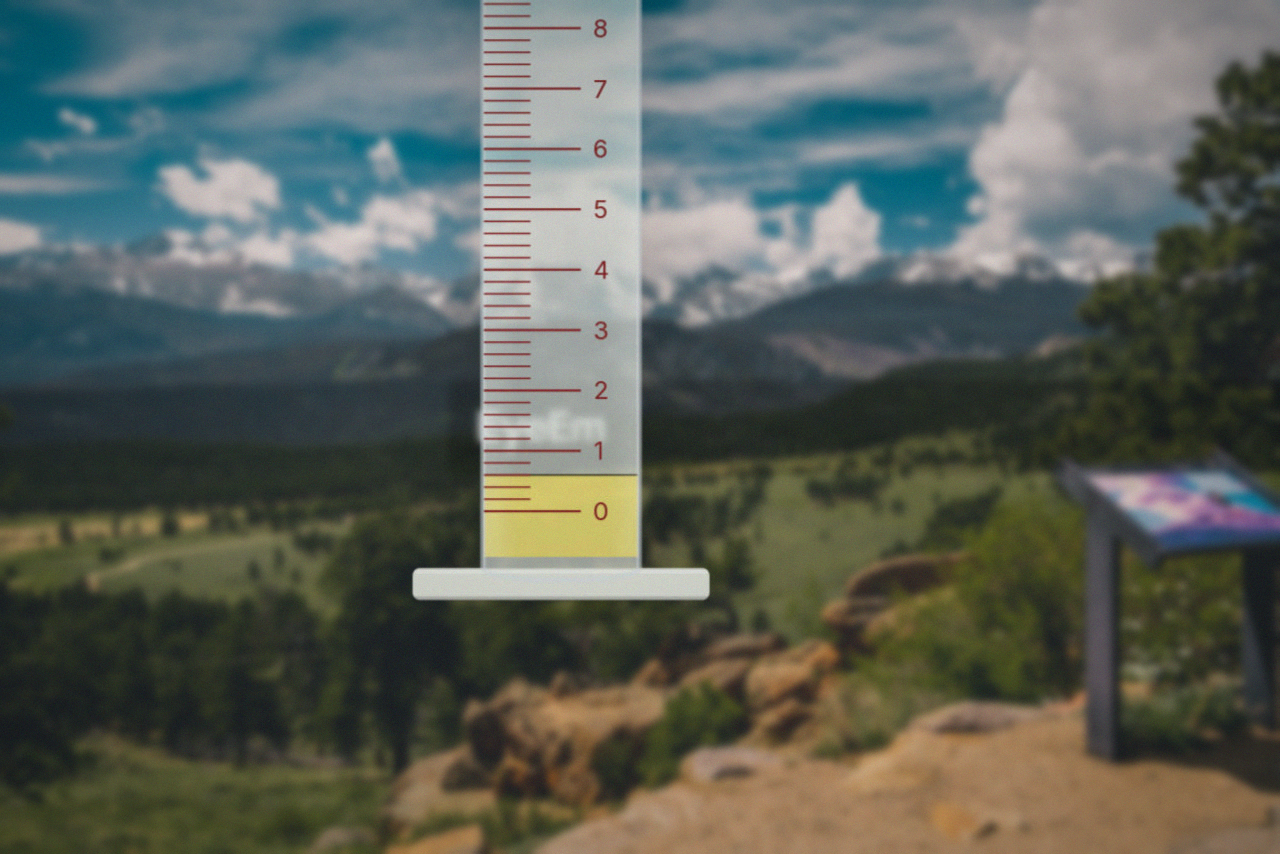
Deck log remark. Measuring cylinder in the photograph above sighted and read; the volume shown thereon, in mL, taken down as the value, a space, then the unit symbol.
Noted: 0.6 mL
